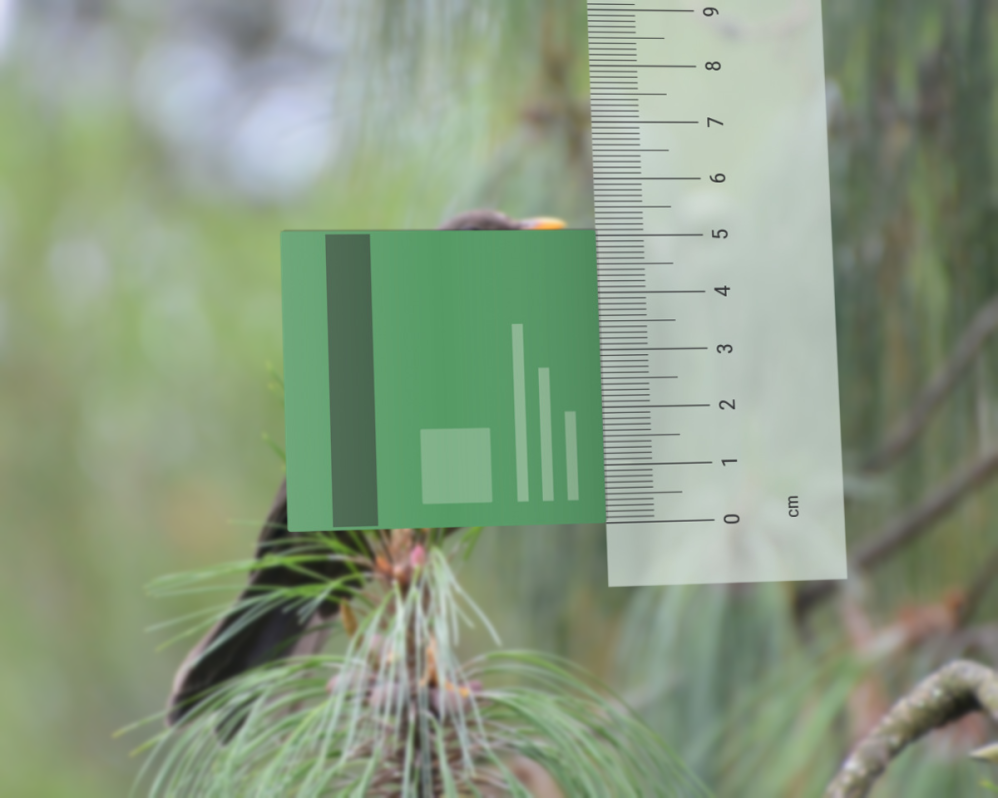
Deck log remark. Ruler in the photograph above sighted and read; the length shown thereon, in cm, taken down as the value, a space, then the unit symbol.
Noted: 5.1 cm
